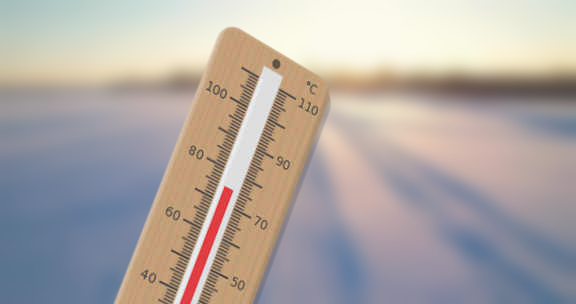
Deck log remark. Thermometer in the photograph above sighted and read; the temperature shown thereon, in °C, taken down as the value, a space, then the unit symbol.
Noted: 75 °C
